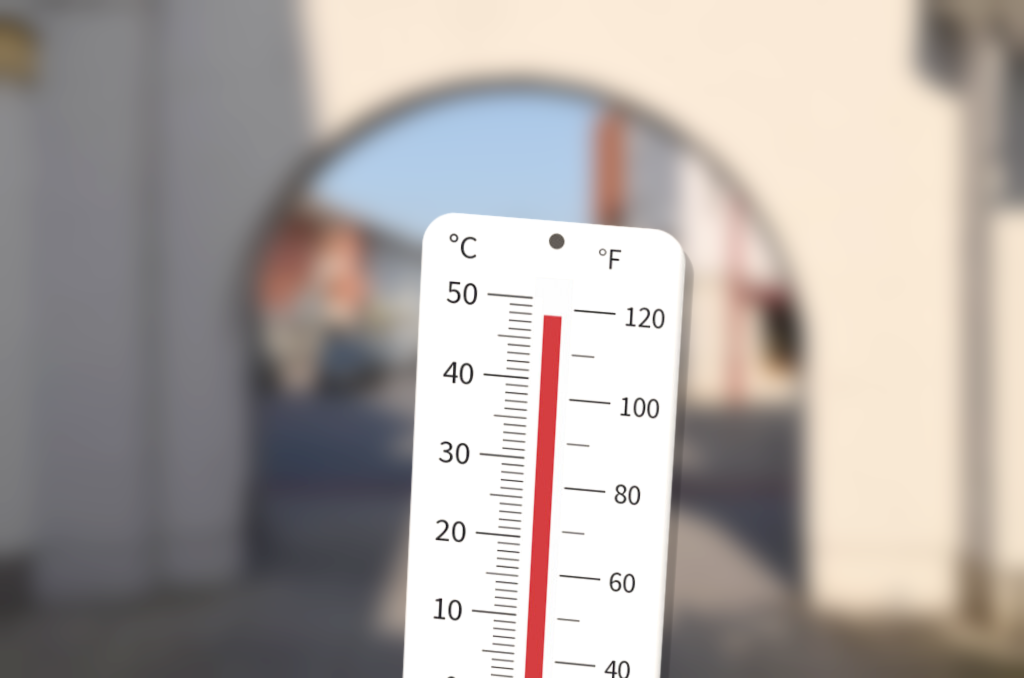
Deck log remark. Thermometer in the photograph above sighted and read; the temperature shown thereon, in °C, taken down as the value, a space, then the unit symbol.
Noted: 48 °C
